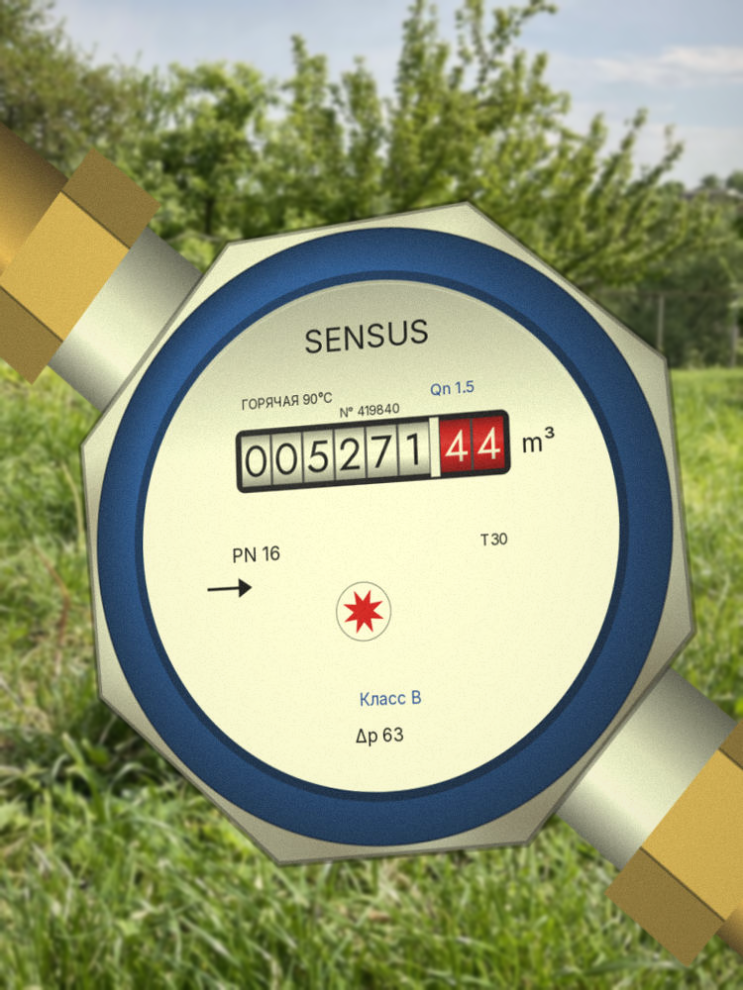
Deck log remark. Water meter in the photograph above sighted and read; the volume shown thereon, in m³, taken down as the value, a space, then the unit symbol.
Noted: 5271.44 m³
